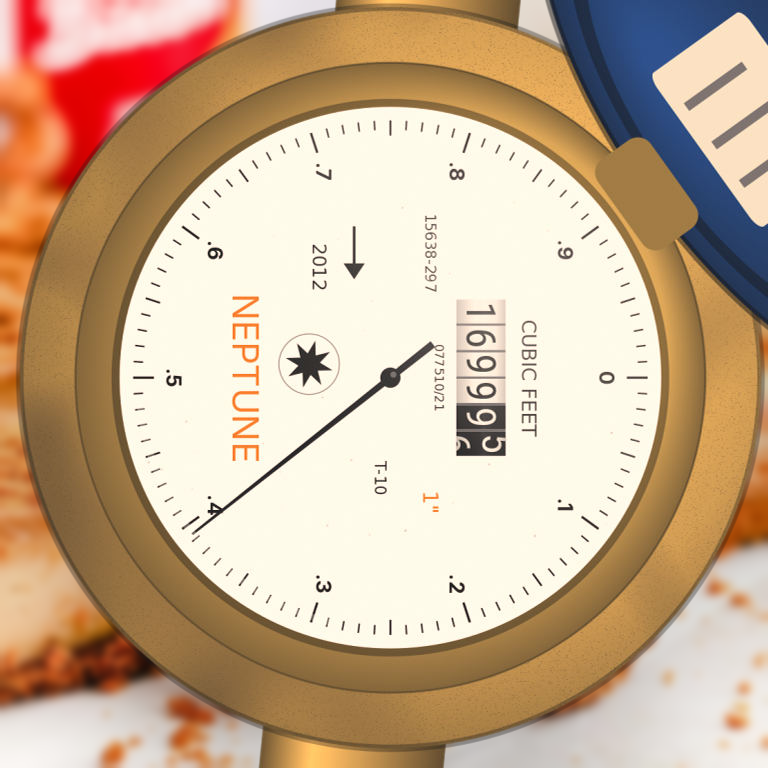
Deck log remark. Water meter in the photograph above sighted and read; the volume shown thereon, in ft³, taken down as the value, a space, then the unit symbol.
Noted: 169995.39 ft³
